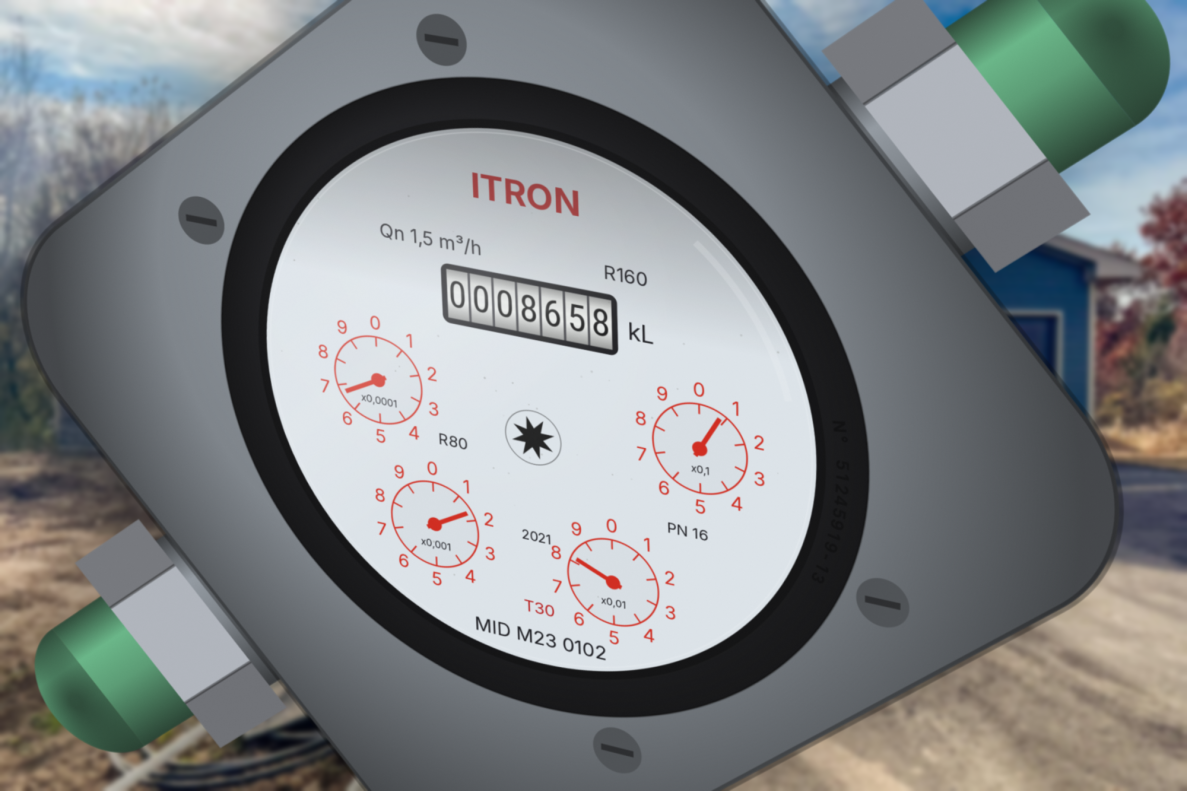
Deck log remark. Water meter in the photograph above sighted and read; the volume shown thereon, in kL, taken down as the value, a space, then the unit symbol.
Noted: 8658.0816 kL
